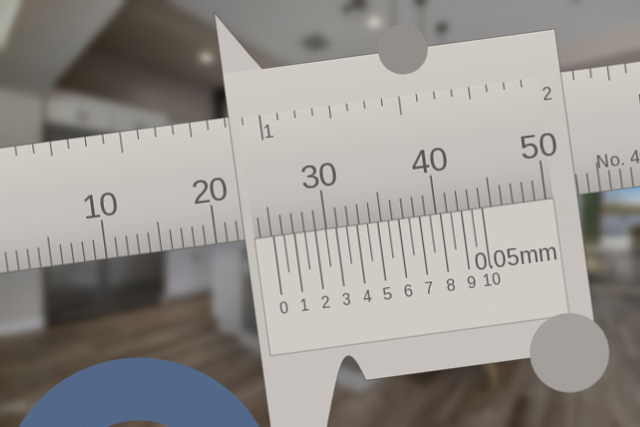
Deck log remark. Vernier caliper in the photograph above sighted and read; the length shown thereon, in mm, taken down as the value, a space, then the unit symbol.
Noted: 25.2 mm
